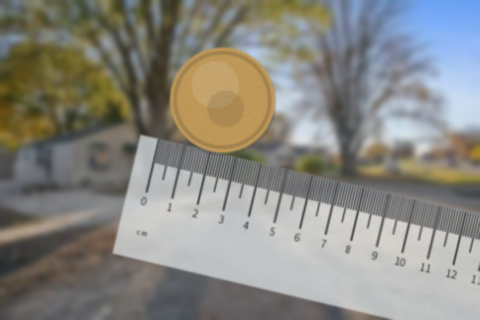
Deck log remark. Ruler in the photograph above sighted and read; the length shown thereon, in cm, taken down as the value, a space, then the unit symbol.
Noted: 4 cm
